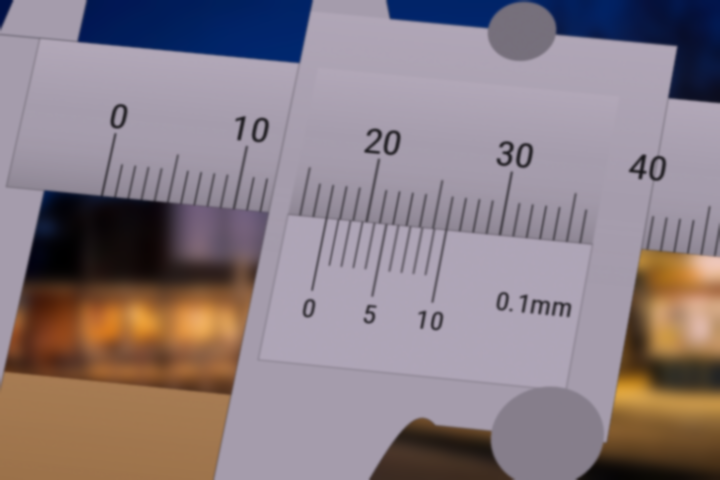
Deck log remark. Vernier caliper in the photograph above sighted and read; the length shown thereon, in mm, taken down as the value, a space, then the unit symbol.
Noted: 17.0 mm
